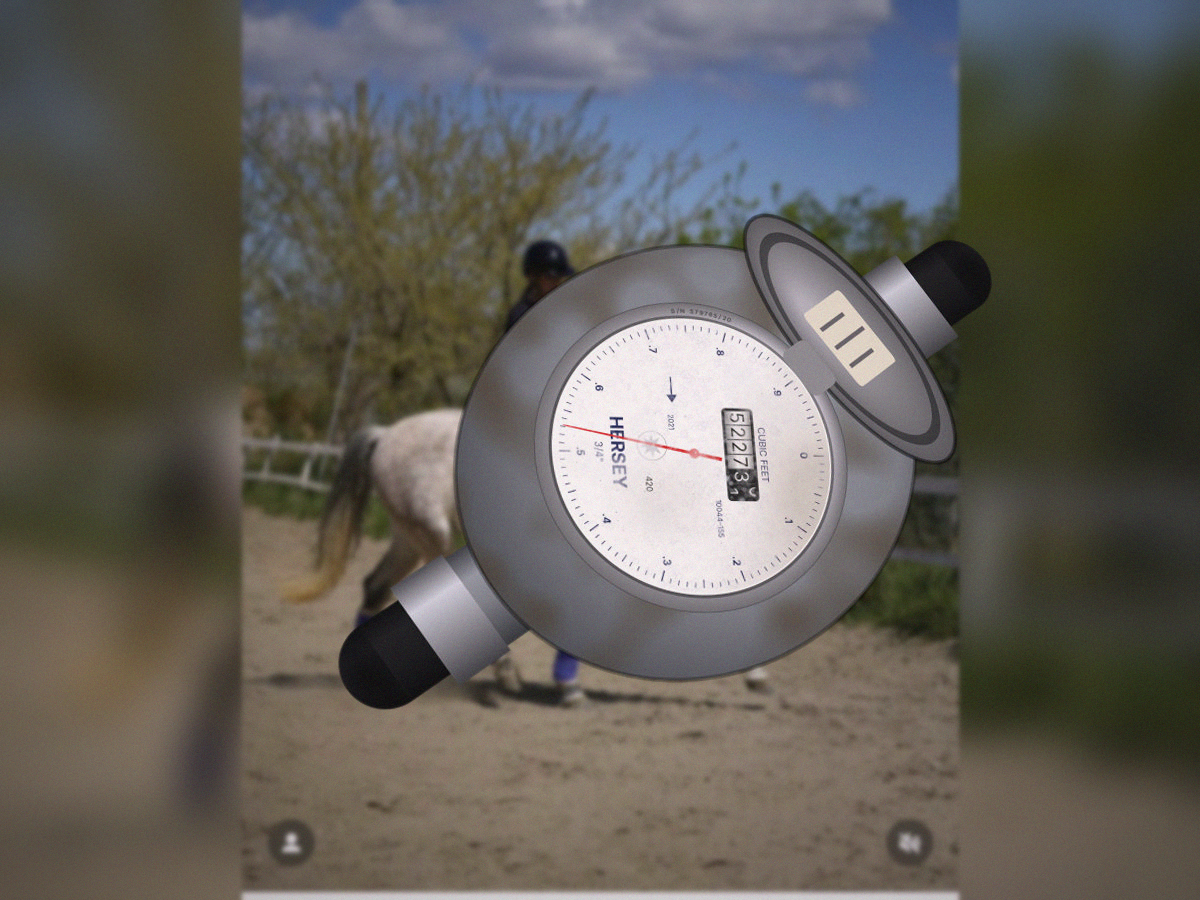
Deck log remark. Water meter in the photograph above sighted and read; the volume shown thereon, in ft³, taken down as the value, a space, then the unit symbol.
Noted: 522730.53 ft³
